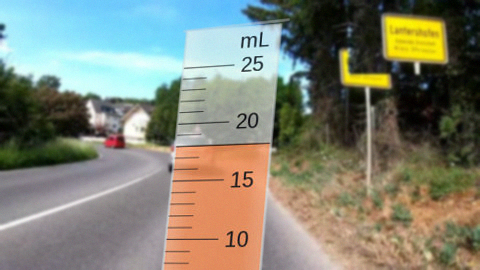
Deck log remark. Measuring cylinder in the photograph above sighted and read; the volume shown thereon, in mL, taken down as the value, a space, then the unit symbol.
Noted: 18 mL
